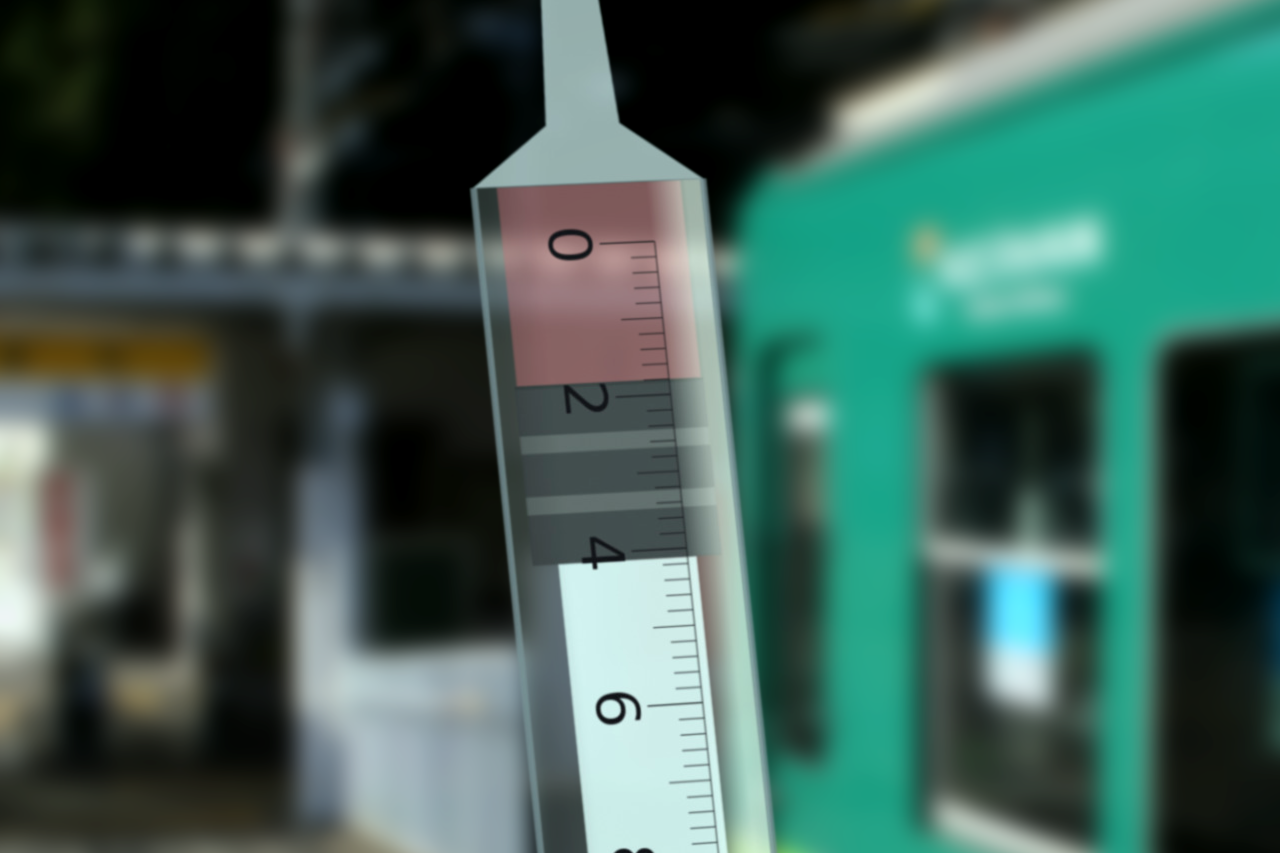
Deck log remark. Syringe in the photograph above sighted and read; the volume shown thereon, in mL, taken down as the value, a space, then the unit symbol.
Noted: 1.8 mL
